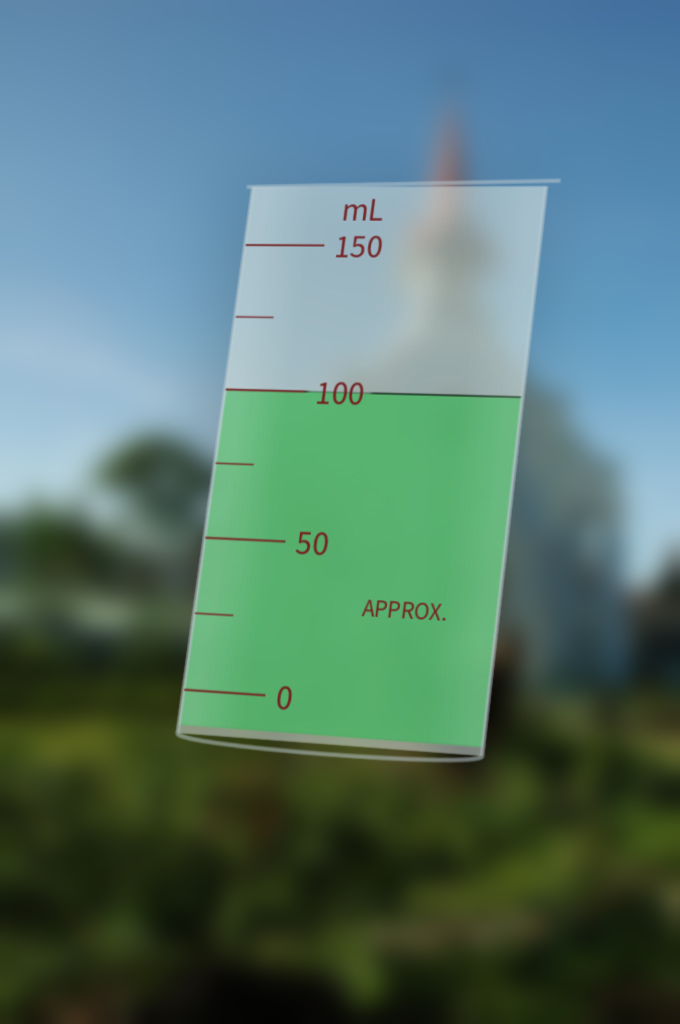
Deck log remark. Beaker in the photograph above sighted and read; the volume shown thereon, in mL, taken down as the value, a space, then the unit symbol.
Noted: 100 mL
